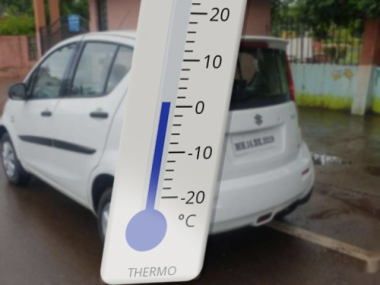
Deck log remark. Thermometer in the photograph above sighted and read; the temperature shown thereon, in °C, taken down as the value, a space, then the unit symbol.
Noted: 1 °C
